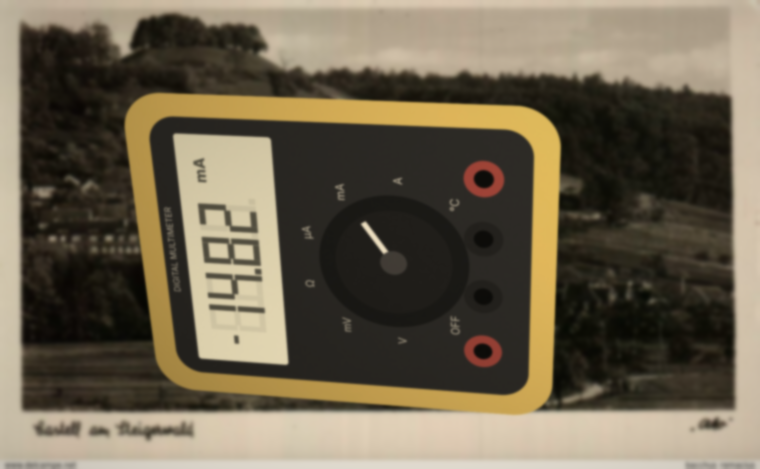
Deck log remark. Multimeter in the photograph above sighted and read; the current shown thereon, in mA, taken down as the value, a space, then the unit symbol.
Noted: -14.82 mA
